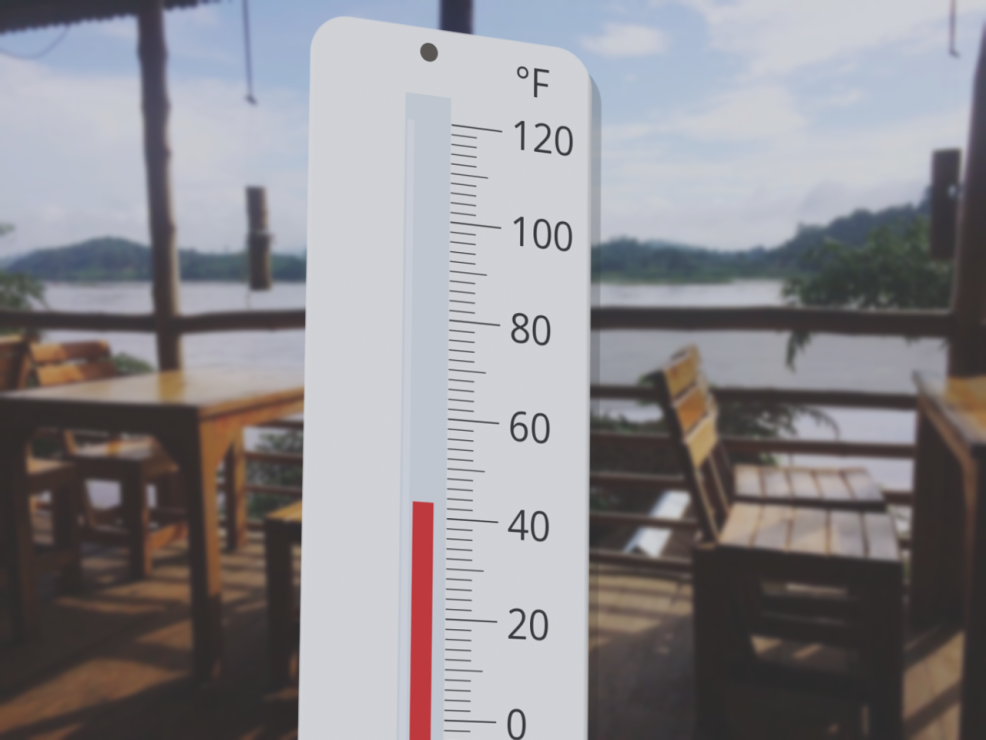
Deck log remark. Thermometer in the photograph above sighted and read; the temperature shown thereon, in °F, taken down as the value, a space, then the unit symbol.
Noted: 43 °F
